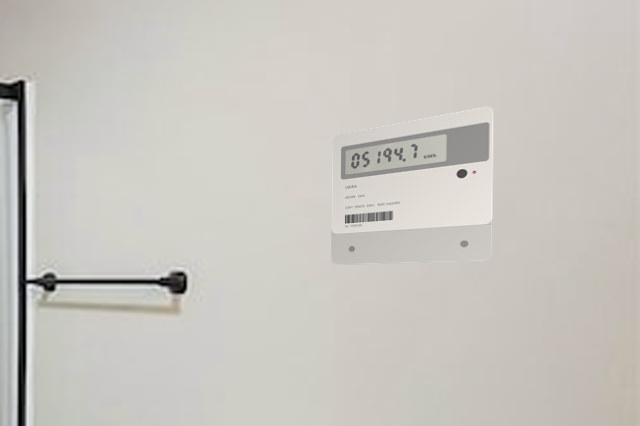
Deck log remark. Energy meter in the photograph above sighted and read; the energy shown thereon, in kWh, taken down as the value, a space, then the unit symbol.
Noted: 5194.7 kWh
